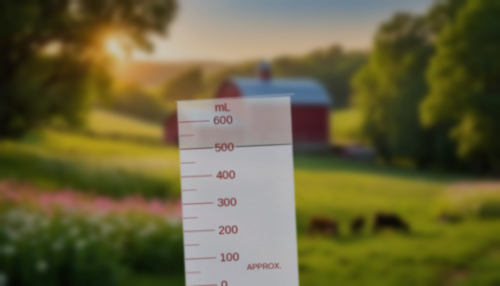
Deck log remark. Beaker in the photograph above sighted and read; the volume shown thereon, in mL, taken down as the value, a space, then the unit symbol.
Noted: 500 mL
